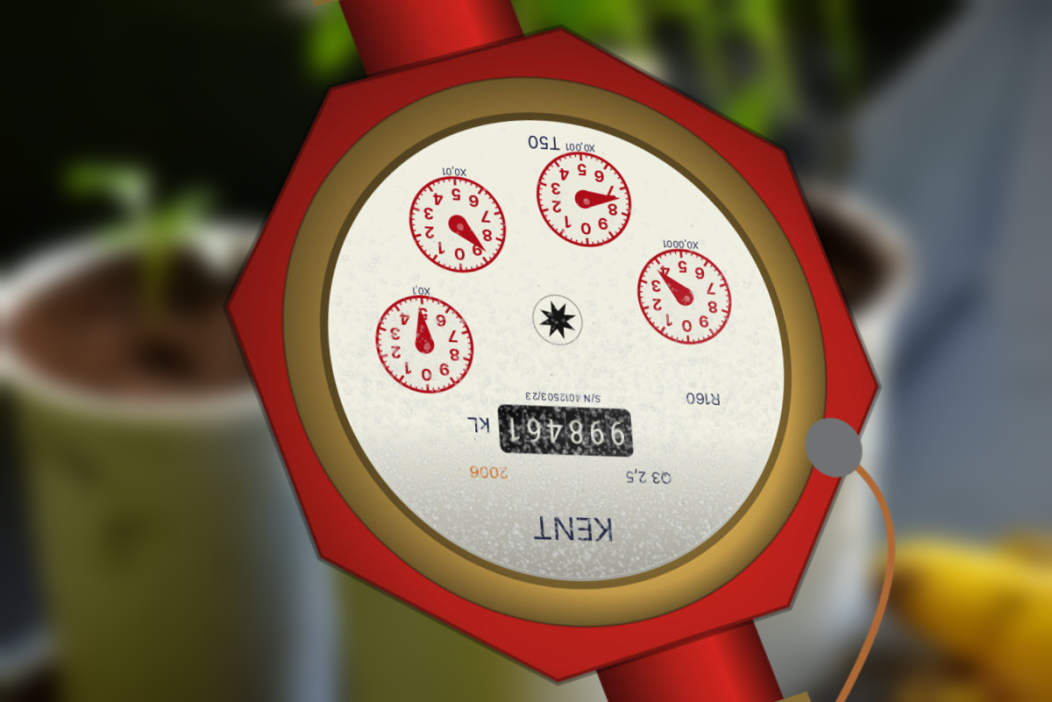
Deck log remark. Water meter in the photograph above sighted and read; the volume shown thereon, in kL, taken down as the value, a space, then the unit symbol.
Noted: 998461.4873 kL
